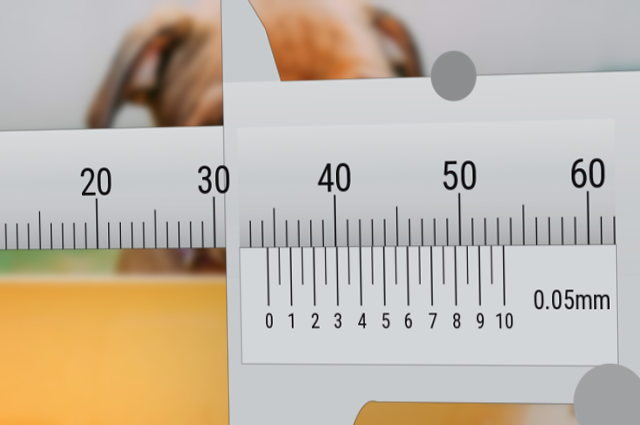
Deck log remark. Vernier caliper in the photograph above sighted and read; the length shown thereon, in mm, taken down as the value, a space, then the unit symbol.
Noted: 34.4 mm
